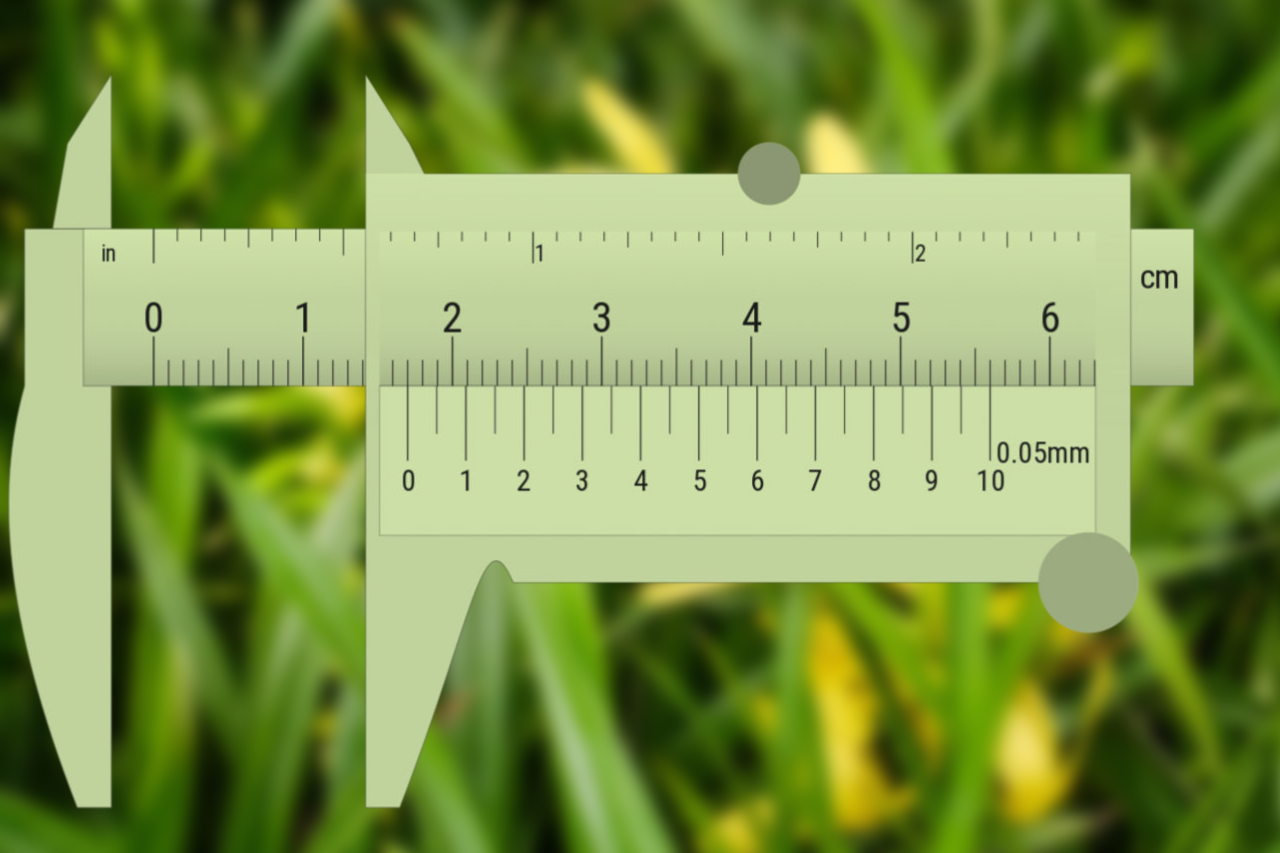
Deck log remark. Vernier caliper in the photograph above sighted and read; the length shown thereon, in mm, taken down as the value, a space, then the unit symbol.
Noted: 17.0 mm
